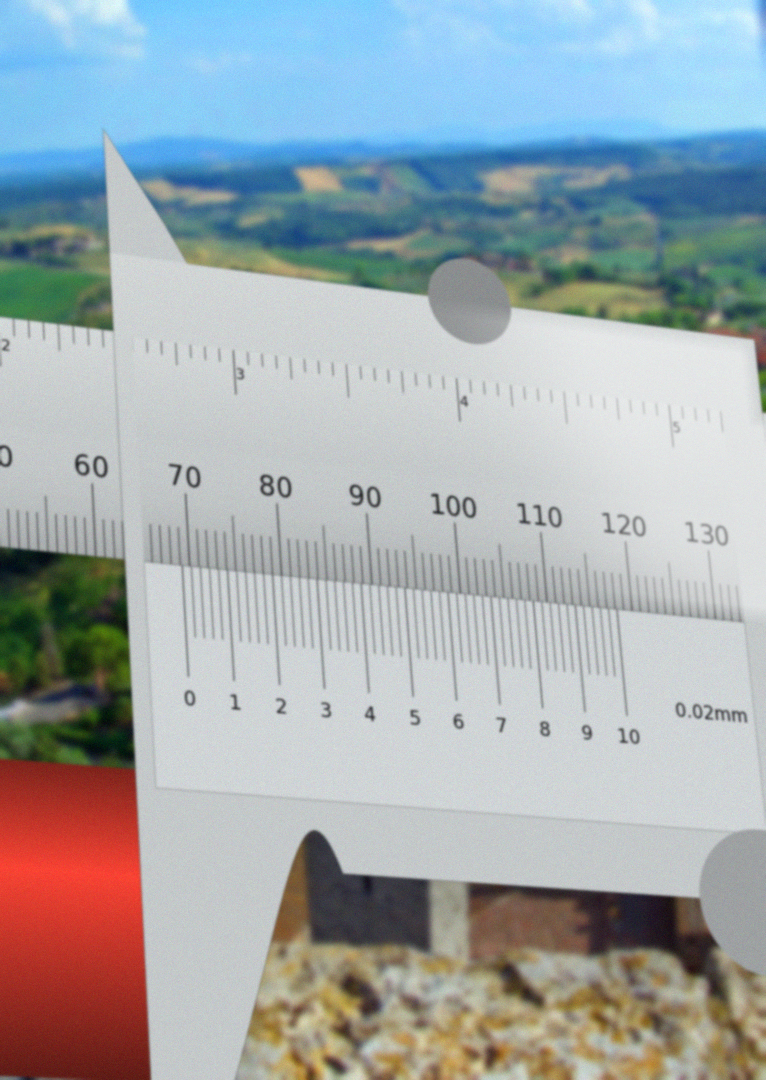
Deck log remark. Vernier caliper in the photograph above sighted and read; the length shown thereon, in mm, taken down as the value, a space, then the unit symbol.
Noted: 69.2 mm
